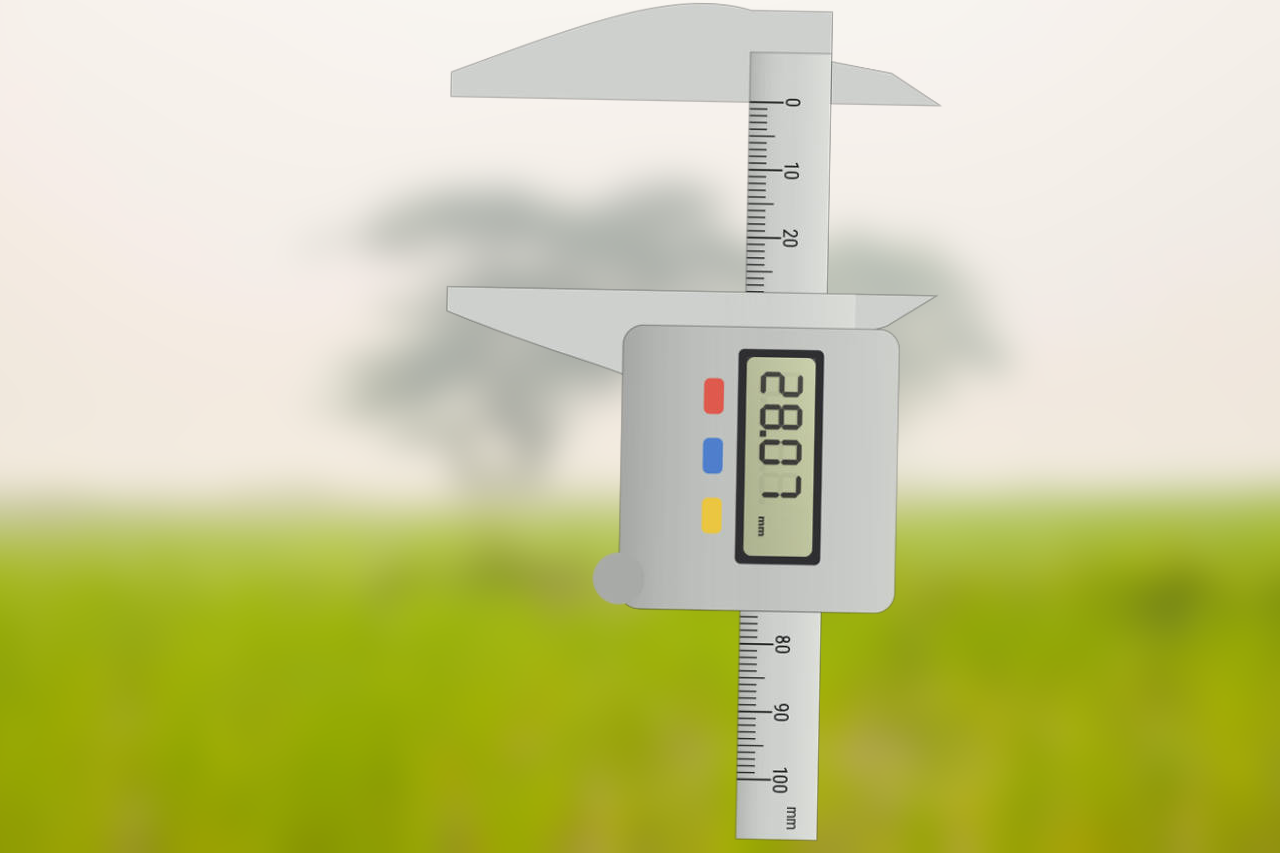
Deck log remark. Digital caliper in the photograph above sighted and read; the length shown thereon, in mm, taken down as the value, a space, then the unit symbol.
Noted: 28.07 mm
